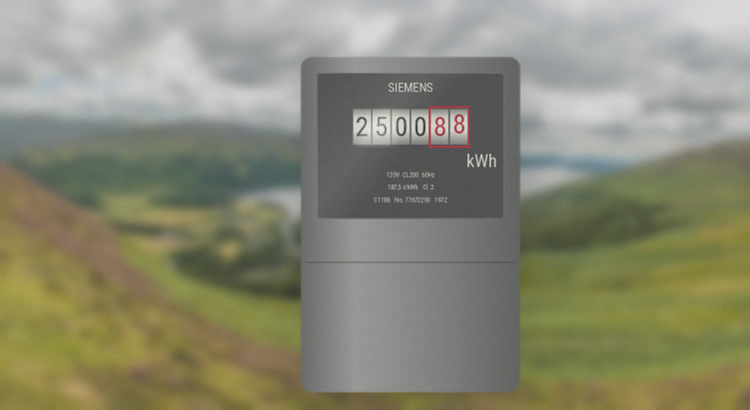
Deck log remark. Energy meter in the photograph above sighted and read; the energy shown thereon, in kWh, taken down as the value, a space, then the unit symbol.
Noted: 2500.88 kWh
